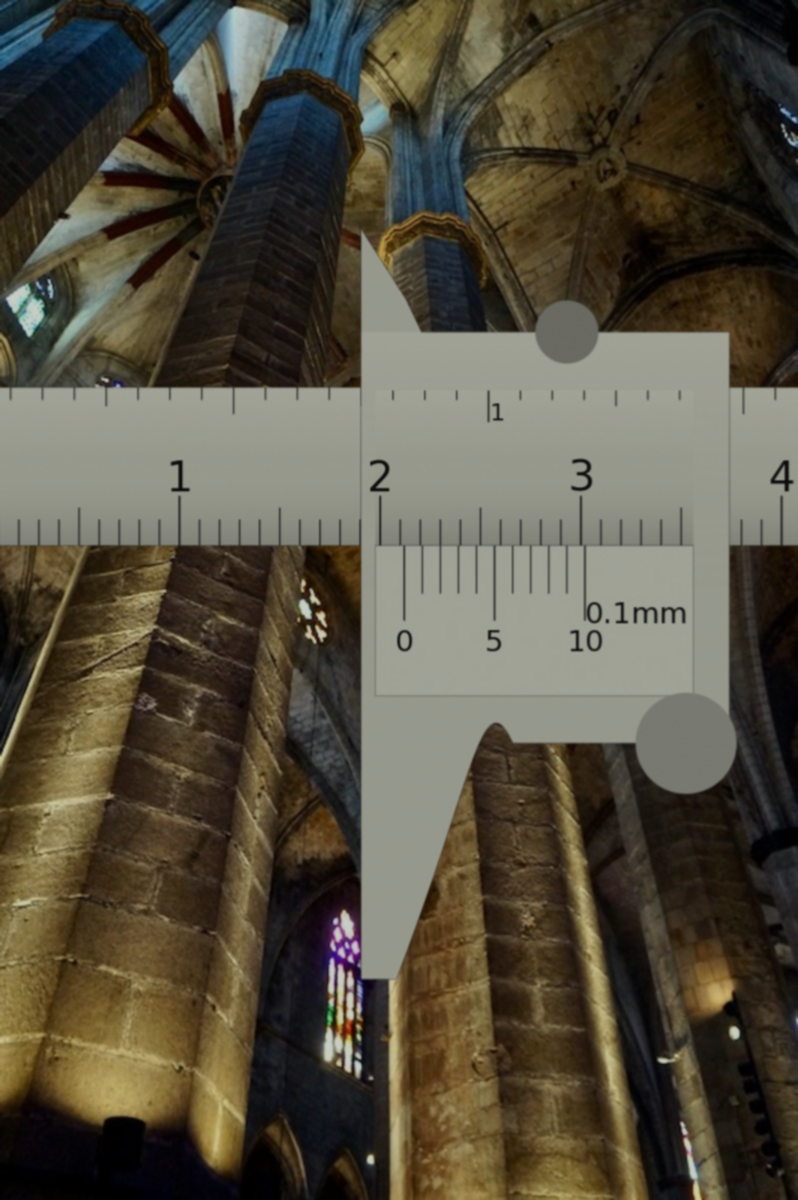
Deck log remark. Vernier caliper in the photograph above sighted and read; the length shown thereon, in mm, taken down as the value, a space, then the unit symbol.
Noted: 21.2 mm
